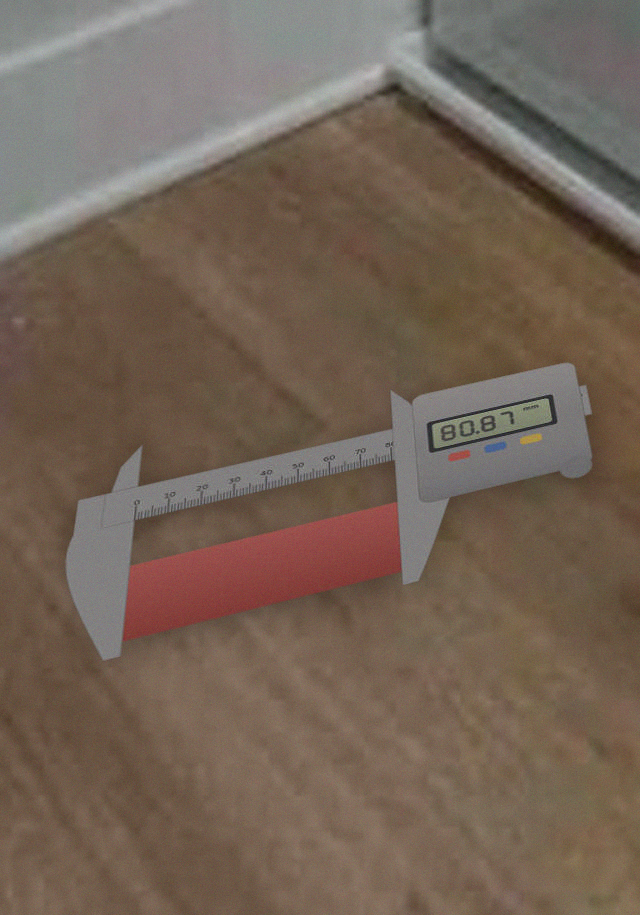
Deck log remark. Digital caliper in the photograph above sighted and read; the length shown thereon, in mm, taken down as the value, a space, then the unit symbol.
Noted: 80.87 mm
